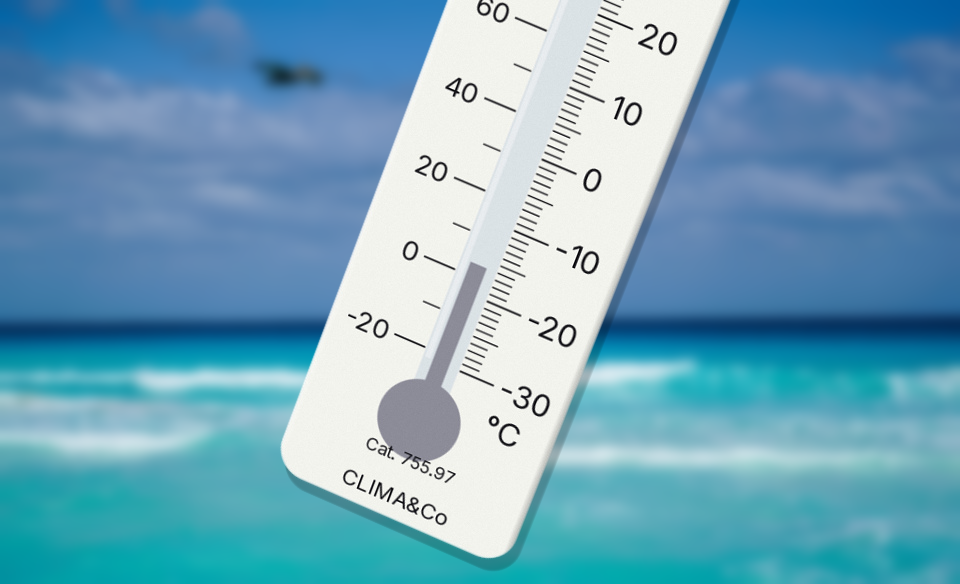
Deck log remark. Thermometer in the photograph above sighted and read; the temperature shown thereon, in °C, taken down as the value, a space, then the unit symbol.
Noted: -16 °C
